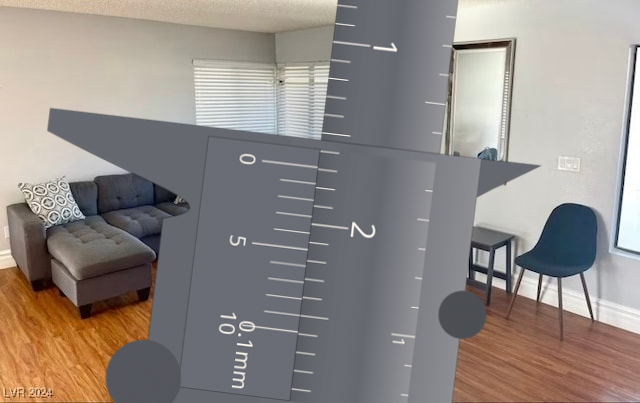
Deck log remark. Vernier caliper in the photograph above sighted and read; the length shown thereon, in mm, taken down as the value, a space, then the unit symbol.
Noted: 16.9 mm
